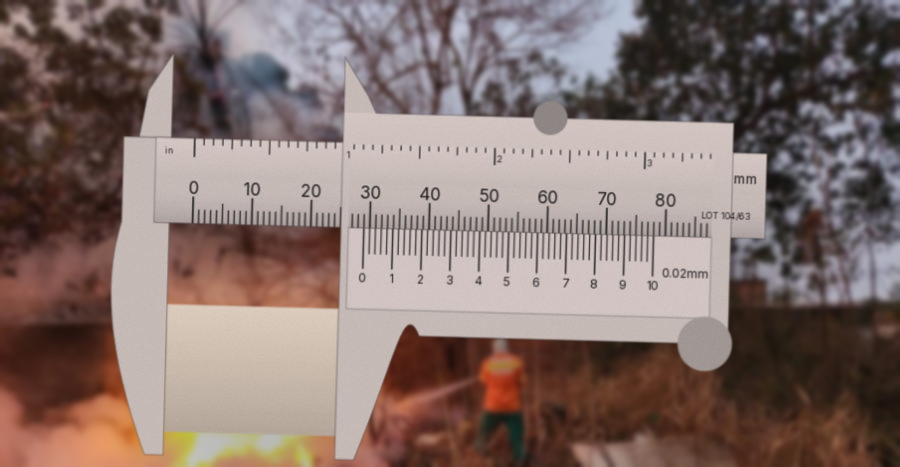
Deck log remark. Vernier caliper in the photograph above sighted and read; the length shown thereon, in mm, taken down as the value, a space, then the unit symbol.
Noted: 29.0 mm
